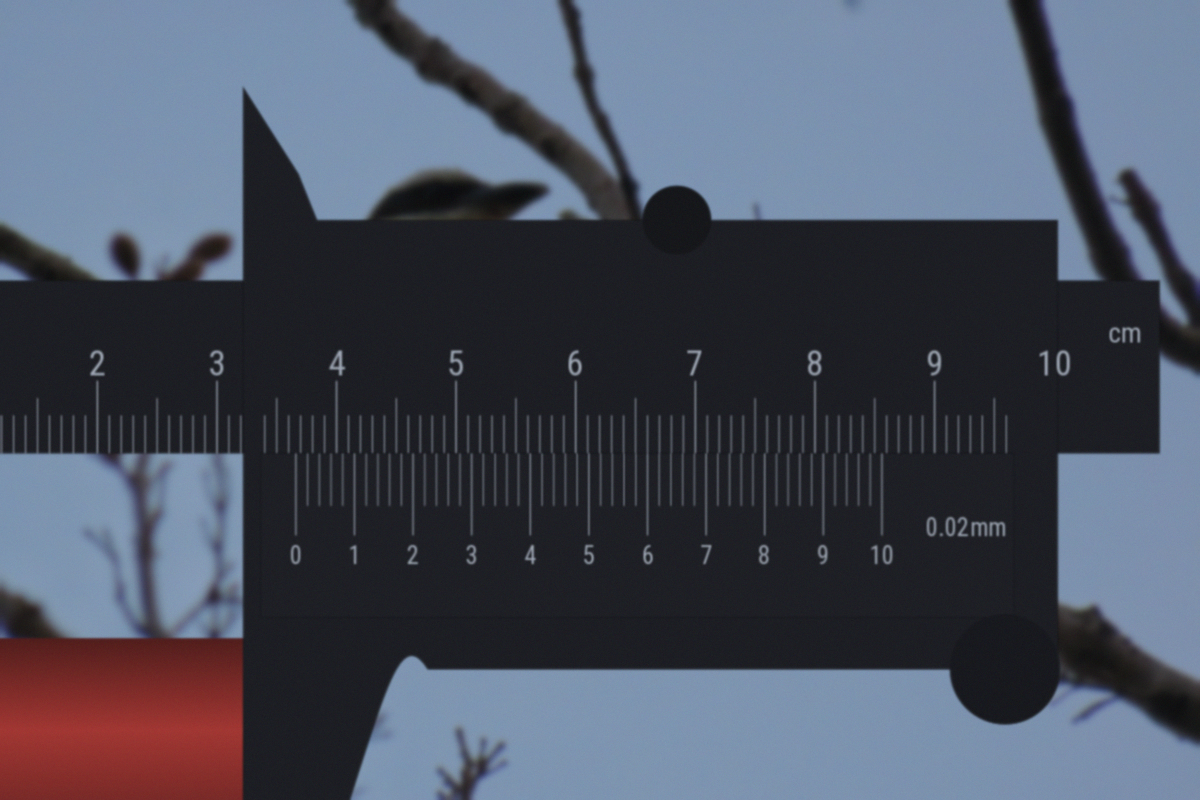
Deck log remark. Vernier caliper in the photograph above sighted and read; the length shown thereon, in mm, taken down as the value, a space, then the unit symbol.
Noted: 36.6 mm
